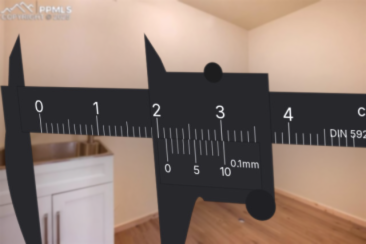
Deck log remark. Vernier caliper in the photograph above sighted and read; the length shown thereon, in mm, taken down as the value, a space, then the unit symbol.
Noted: 21.2 mm
